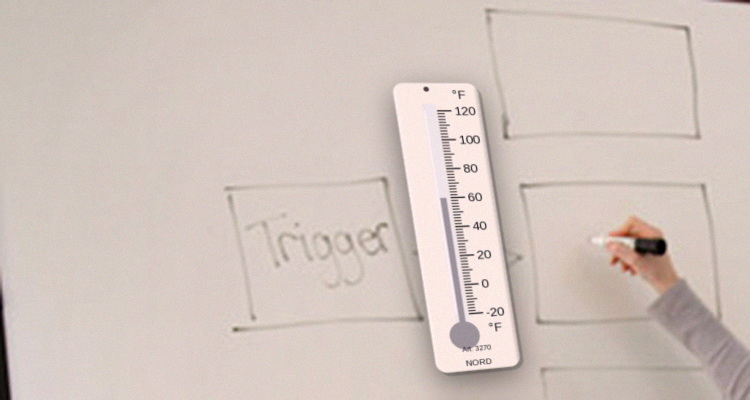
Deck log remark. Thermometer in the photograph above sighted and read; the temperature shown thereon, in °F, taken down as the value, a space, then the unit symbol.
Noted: 60 °F
